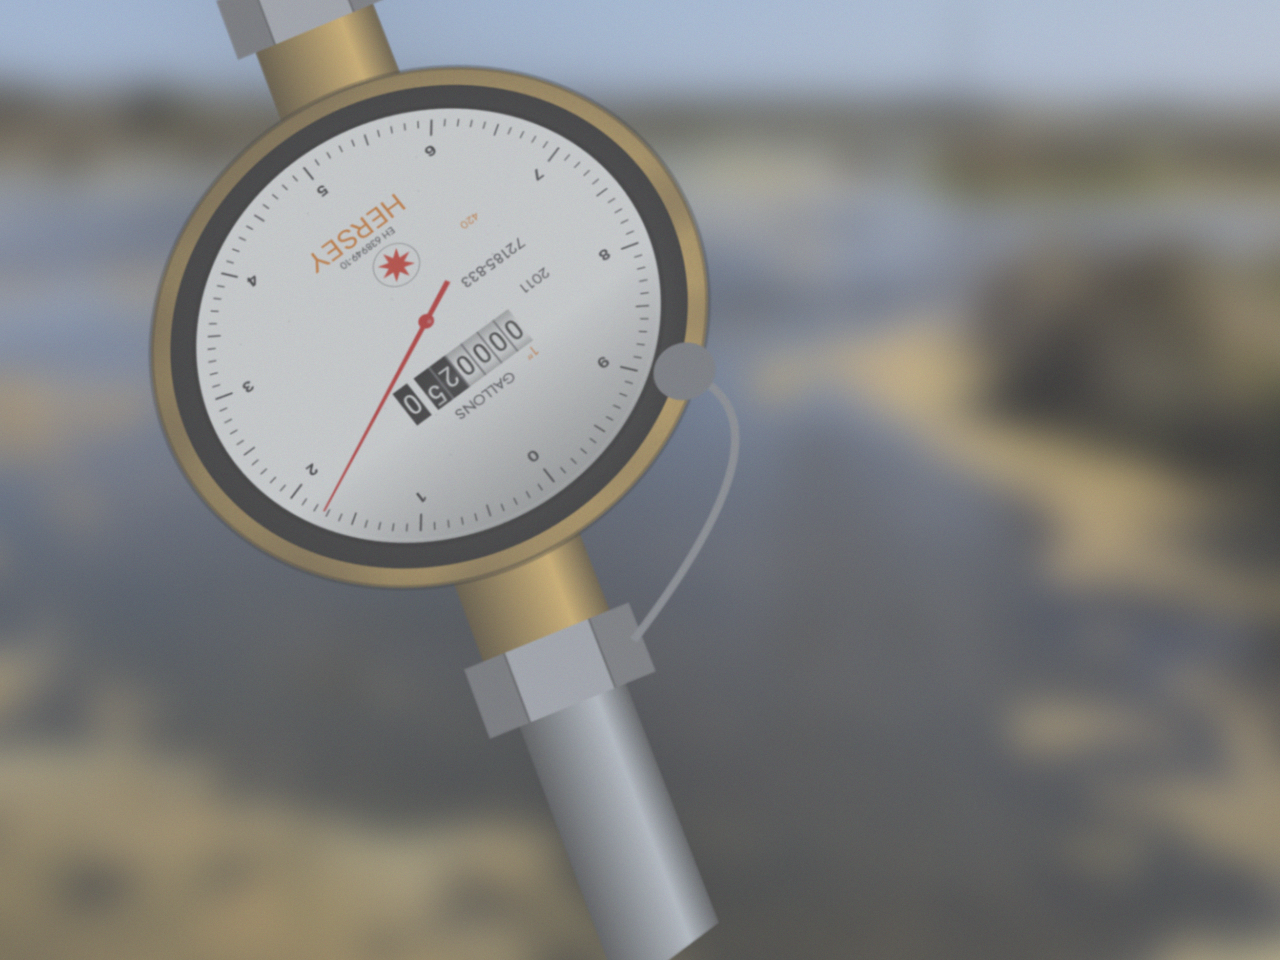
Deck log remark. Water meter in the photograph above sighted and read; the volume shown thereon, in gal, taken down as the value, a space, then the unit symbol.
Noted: 251.7 gal
